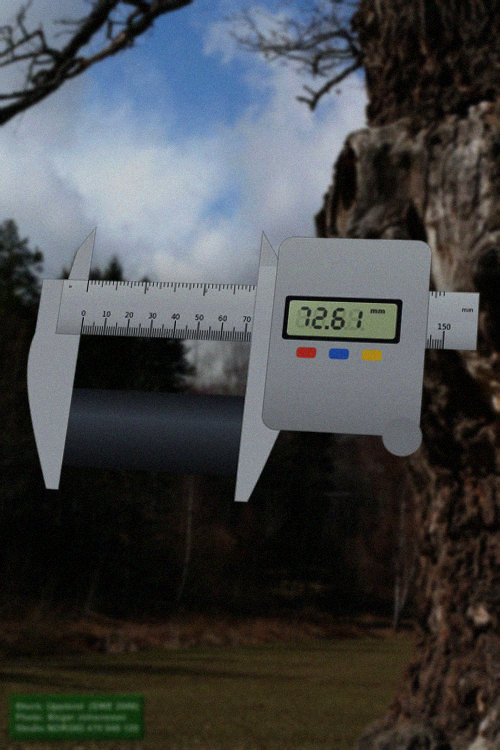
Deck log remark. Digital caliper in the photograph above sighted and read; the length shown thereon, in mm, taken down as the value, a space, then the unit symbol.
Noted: 72.61 mm
